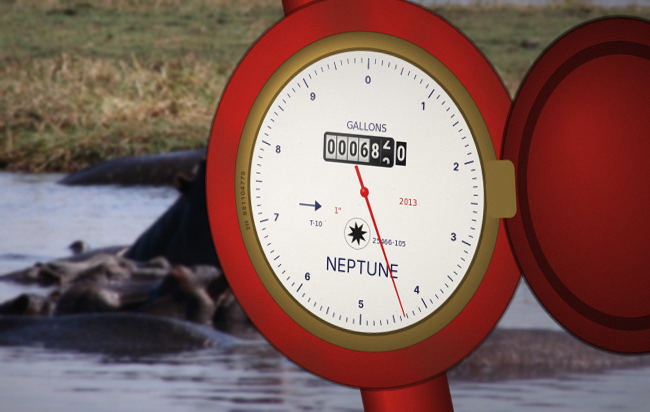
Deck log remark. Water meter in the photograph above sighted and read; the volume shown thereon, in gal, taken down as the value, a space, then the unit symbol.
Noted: 6824.3 gal
